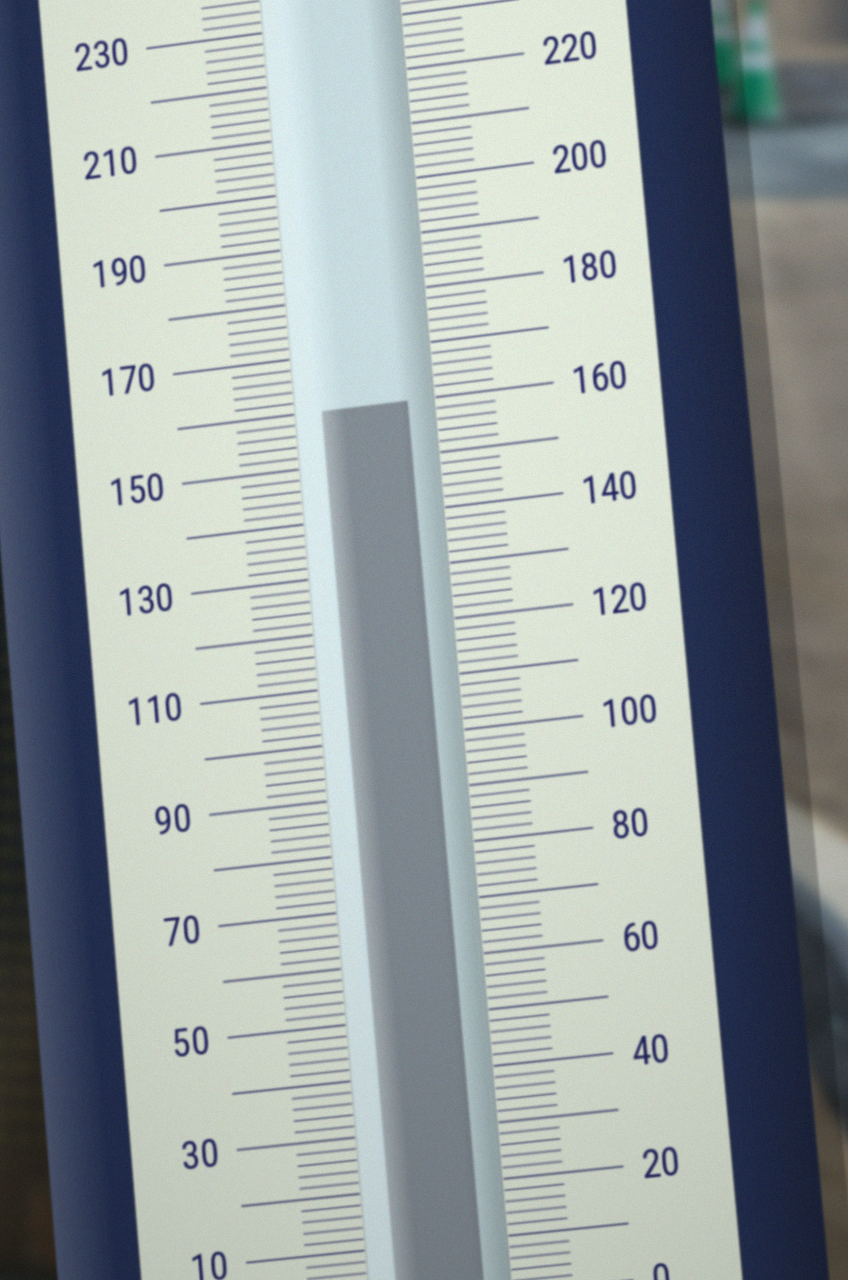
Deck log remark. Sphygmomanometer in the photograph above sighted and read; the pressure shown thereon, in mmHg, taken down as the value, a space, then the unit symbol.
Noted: 160 mmHg
